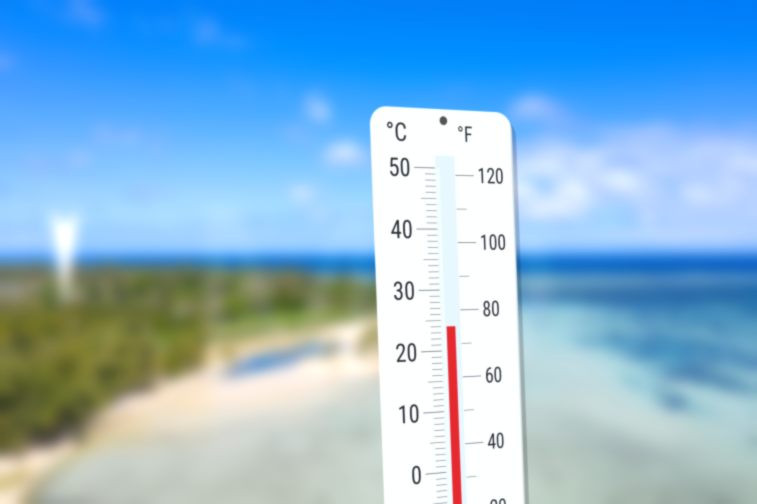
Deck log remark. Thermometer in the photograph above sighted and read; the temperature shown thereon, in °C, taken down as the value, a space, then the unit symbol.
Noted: 24 °C
